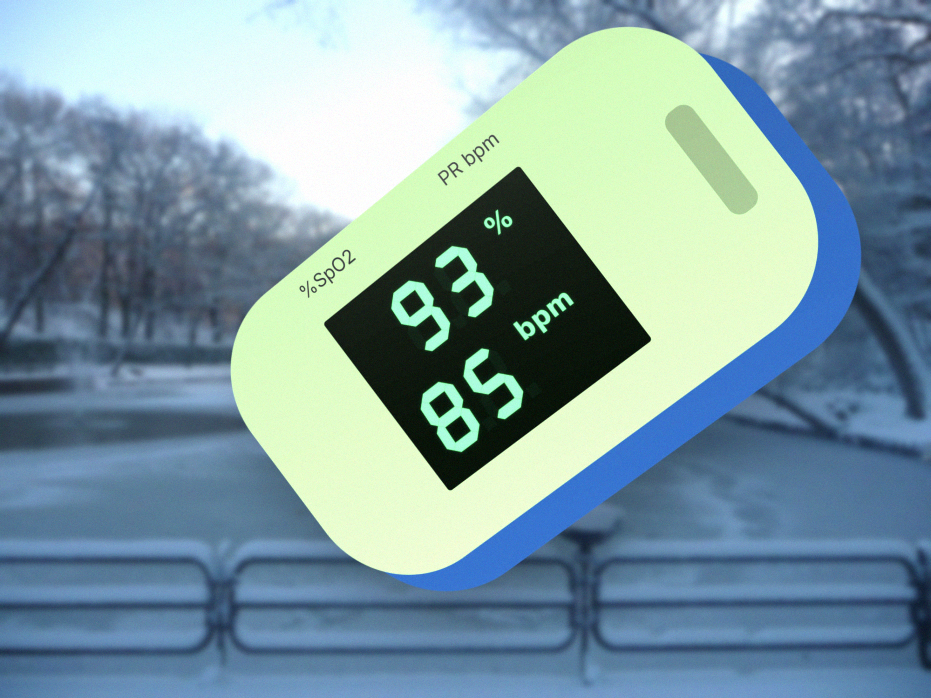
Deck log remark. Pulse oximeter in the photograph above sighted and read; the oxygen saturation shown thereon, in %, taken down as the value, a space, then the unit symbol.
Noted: 93 %
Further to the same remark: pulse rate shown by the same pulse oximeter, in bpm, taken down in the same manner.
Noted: 85 bpm
